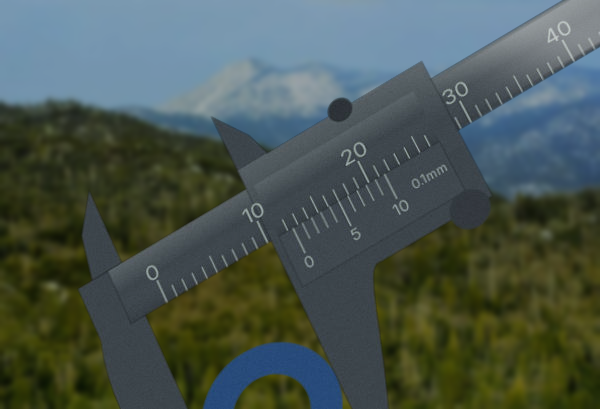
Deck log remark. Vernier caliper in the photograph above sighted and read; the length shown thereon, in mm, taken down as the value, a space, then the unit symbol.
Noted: 12.5 mm
